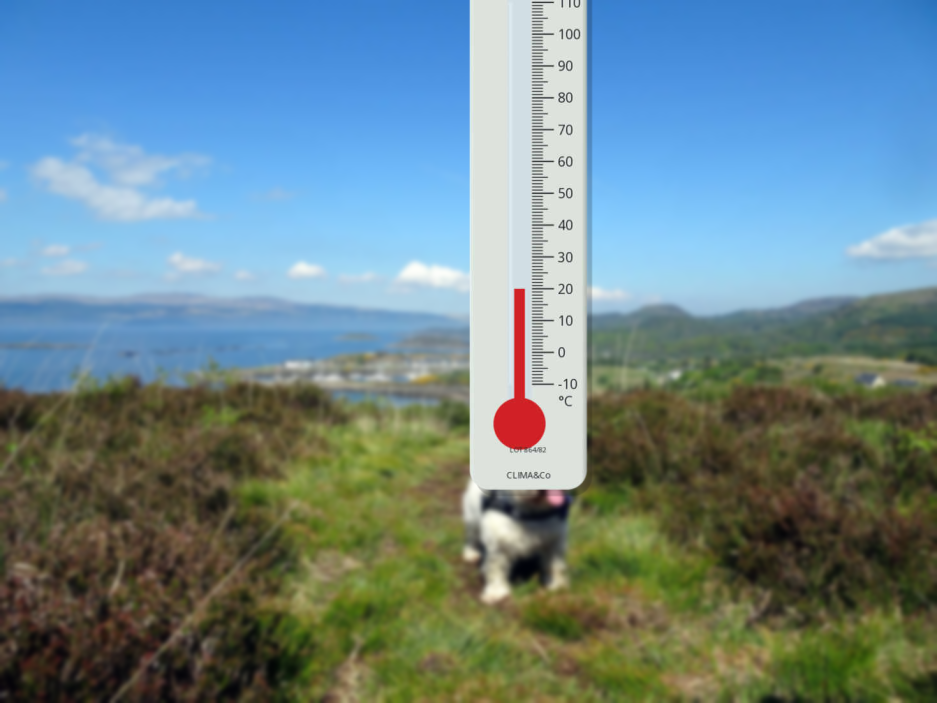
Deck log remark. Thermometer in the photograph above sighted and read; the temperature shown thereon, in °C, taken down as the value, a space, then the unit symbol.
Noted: 20 °C
